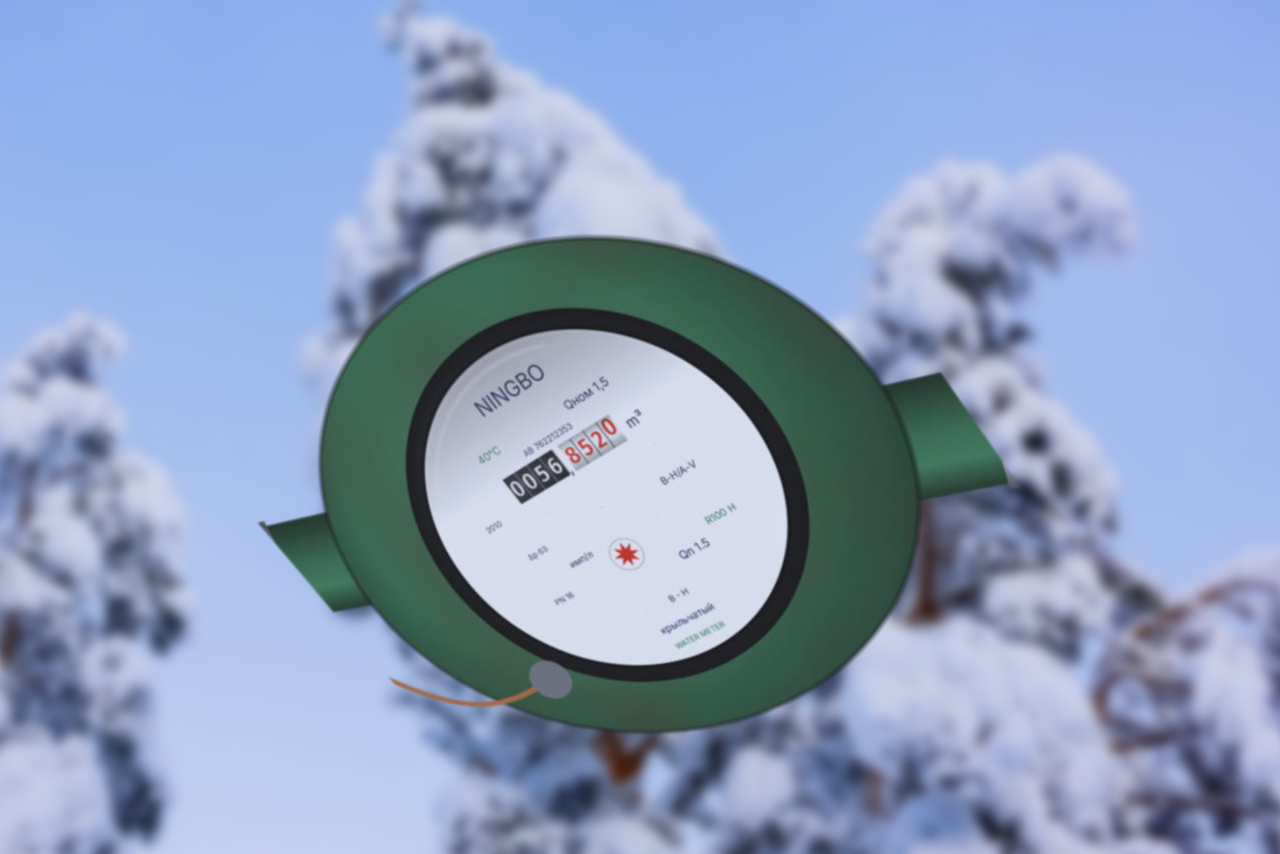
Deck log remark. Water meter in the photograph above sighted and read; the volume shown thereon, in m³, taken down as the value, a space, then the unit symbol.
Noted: 56.8520 m³
